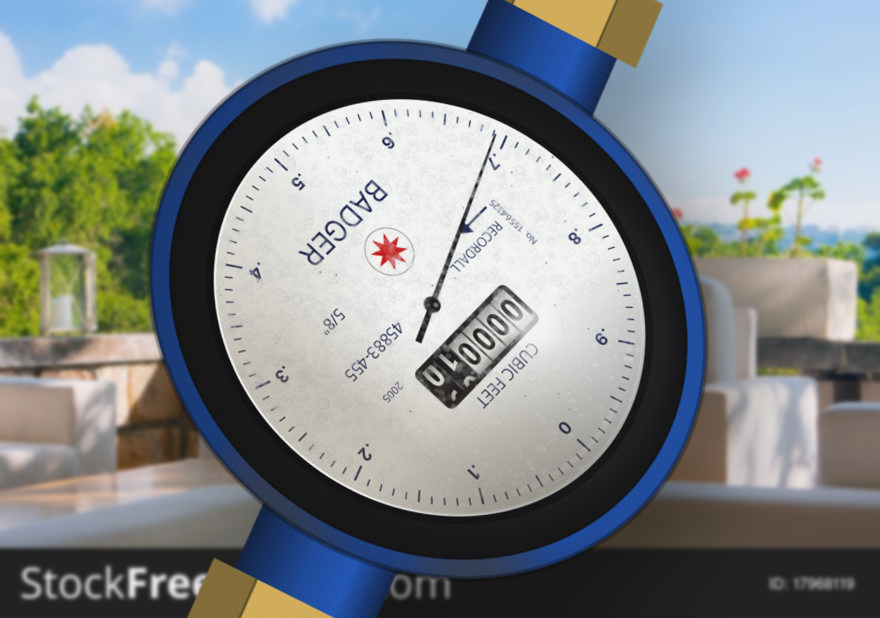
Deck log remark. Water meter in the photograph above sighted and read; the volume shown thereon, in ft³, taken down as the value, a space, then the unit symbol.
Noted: 9.69 ft³
